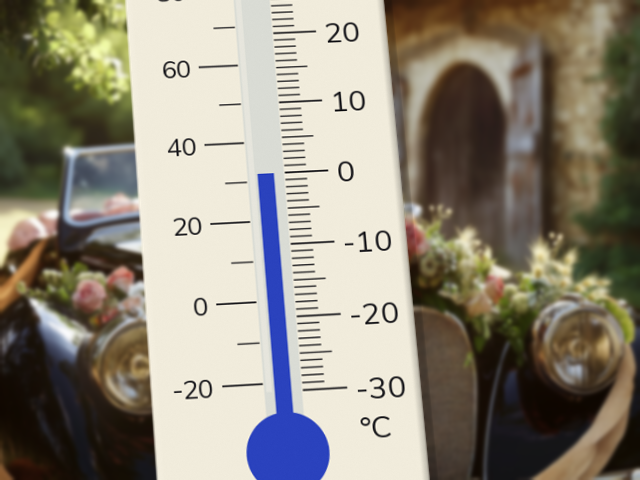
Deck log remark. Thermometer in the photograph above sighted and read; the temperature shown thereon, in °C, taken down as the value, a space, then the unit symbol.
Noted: 0 °C
